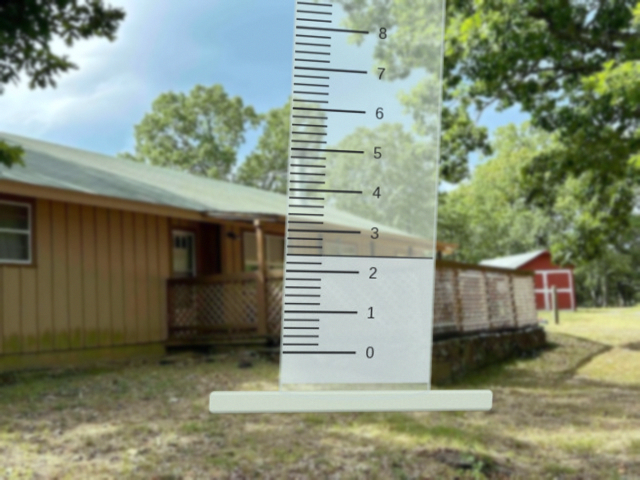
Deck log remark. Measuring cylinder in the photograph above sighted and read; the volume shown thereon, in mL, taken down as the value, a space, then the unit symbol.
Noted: 2.4 mL
